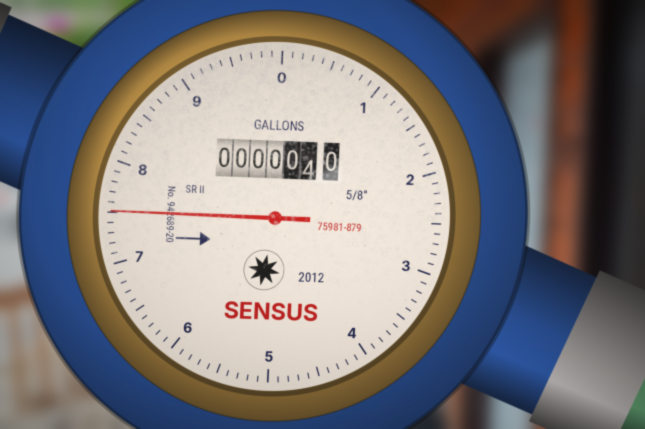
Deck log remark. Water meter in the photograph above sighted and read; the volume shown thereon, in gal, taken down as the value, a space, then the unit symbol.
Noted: 37.5 gal
